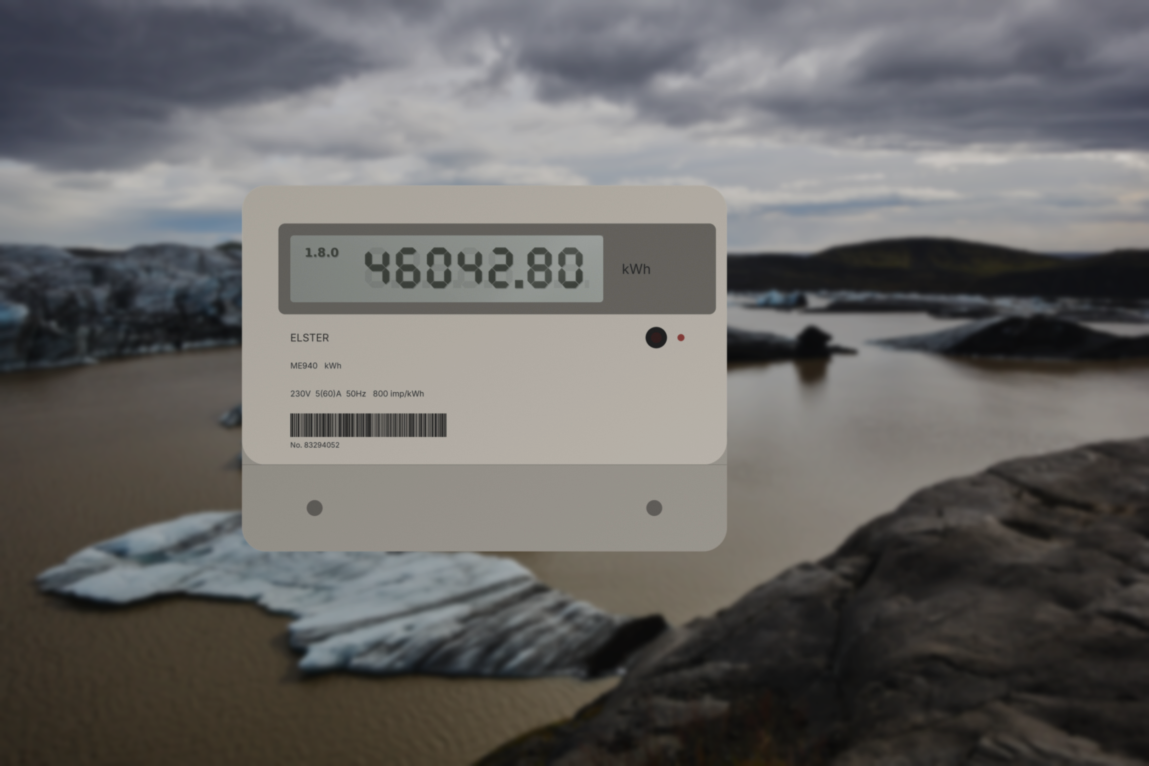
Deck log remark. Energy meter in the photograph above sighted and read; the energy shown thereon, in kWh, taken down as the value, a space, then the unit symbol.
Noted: 46042.80 kWh
